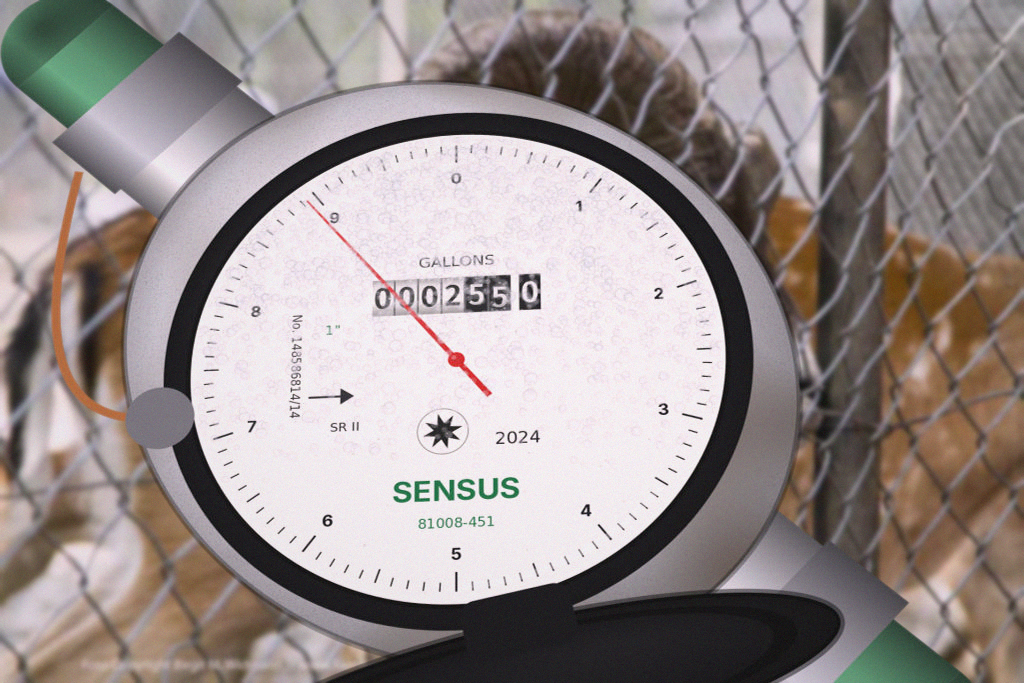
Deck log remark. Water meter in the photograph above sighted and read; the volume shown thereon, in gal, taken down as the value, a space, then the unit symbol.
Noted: 2548.9 gal
